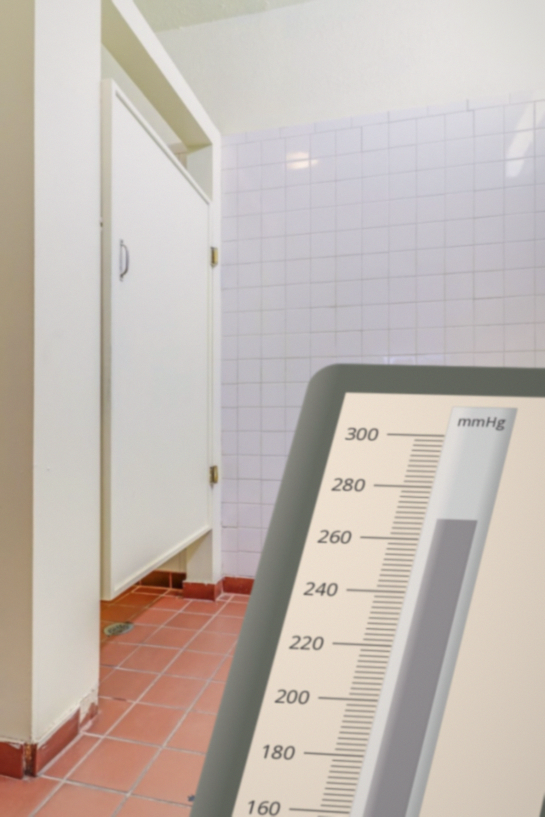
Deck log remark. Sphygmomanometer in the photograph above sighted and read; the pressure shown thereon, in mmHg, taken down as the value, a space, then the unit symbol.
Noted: 268 mmHg
